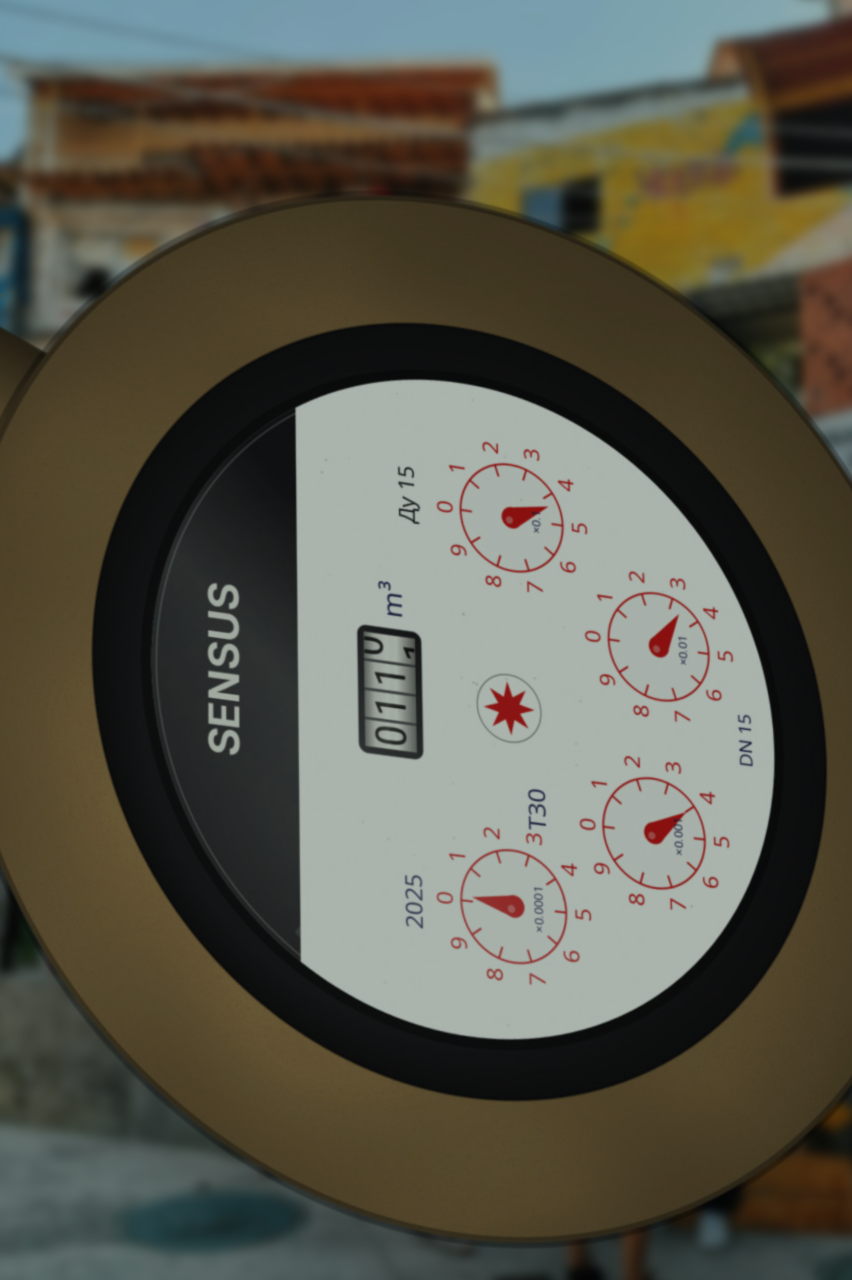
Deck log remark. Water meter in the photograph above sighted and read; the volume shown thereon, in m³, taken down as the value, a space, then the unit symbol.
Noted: 110.4340 m³
